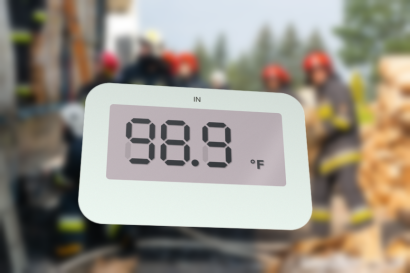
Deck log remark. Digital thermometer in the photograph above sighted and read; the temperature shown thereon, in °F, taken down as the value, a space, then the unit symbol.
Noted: 98.9 °F
